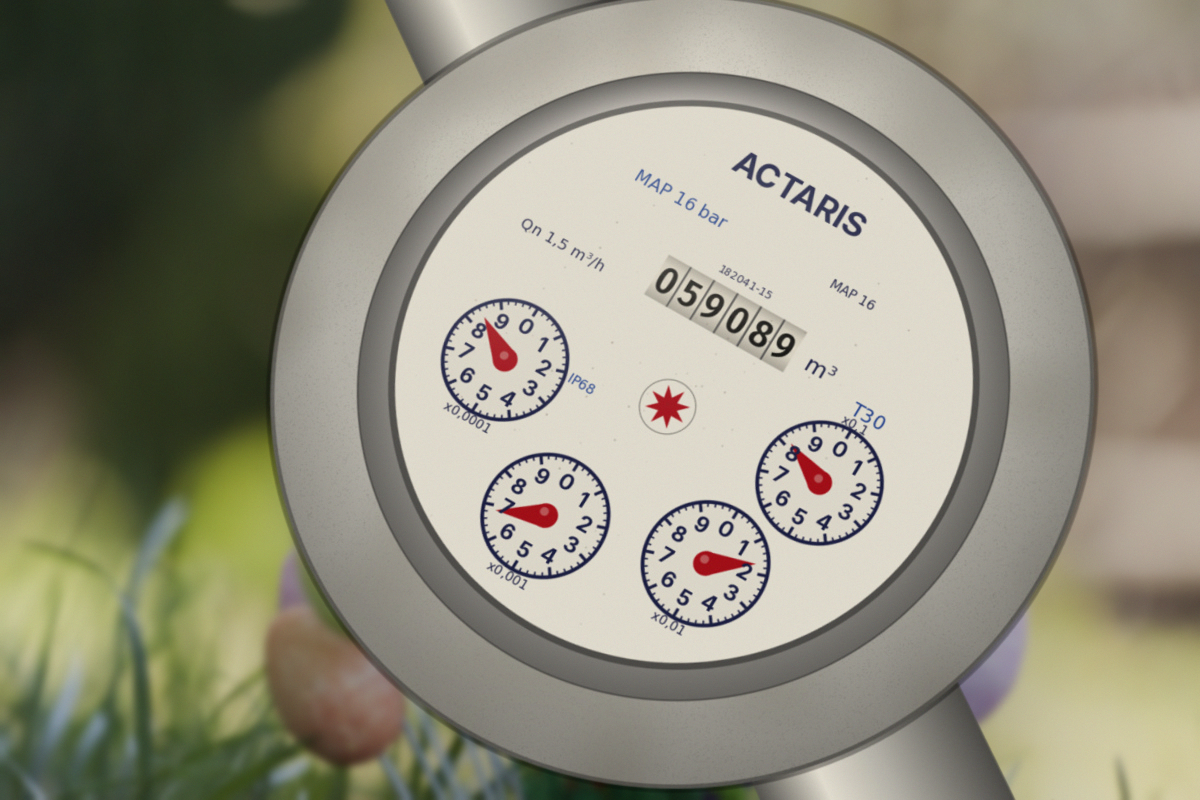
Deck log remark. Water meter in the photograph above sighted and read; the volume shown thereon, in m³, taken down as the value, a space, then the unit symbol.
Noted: 59089.8168 m³
